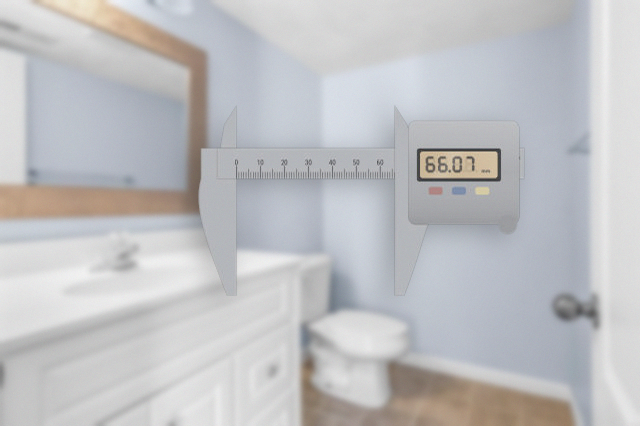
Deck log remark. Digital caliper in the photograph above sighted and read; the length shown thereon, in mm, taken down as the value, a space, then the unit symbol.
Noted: 66.07 mm
